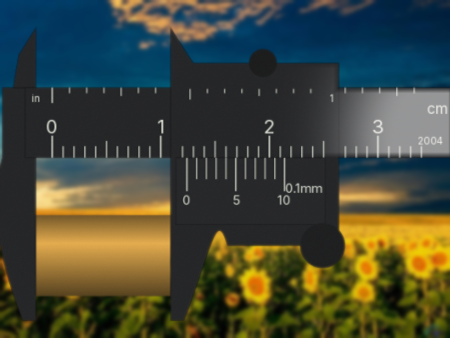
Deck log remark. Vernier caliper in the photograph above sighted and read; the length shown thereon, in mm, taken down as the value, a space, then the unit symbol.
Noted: 12.4 mm
